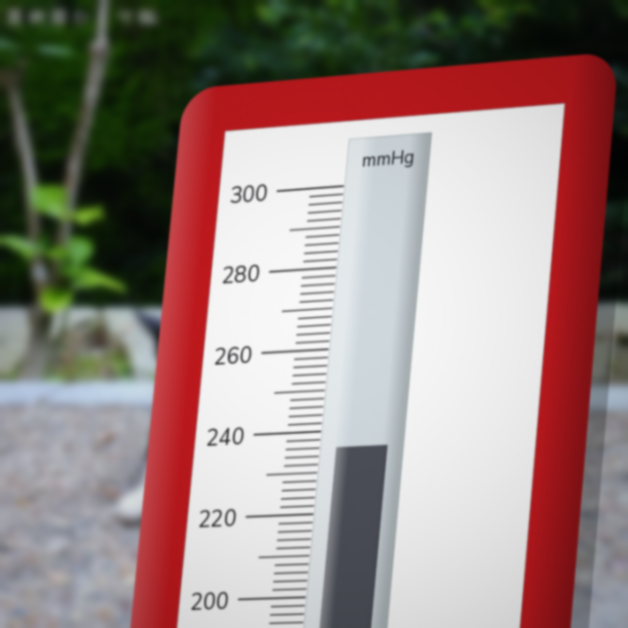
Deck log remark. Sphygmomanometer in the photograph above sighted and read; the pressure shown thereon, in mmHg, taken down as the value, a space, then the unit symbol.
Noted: 236 mmHg
